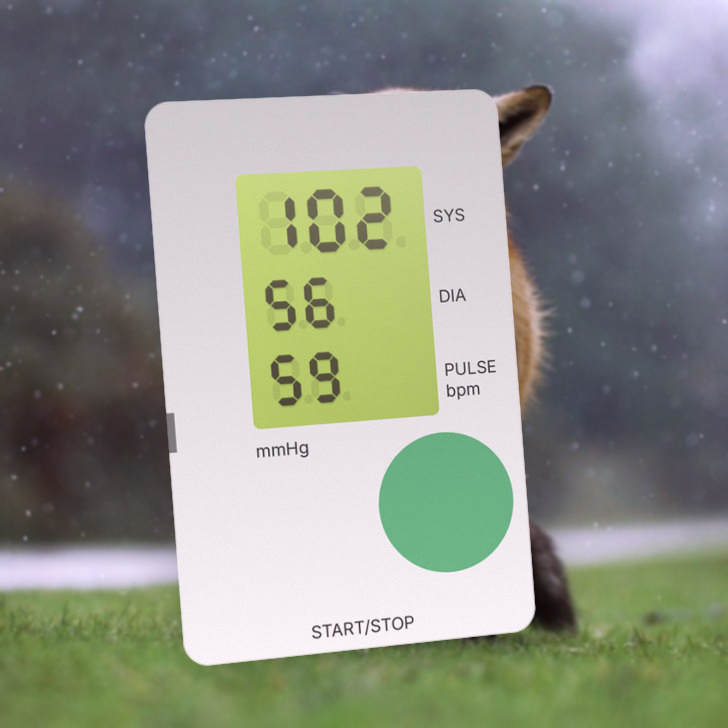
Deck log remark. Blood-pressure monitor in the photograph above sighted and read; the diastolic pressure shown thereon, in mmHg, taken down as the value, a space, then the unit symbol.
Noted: 56 mmHg
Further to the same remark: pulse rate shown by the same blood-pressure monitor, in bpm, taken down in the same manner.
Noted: 59 bpm
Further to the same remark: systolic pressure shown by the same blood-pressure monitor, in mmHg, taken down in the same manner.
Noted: 102 mmHg
